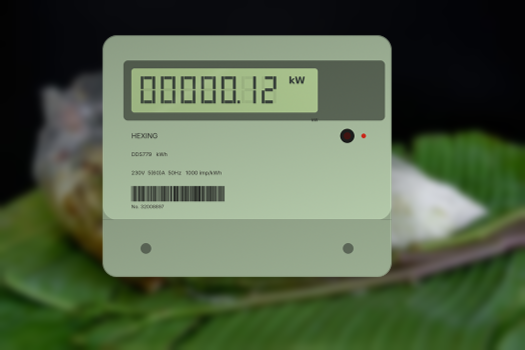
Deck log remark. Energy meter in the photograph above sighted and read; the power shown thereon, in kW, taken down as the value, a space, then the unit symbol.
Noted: 0.12 kW
